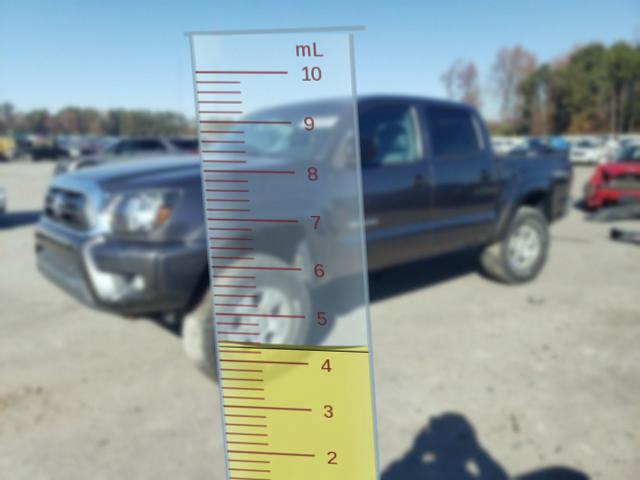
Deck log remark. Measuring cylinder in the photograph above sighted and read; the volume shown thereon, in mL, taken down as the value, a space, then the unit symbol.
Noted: 4.3 mL
